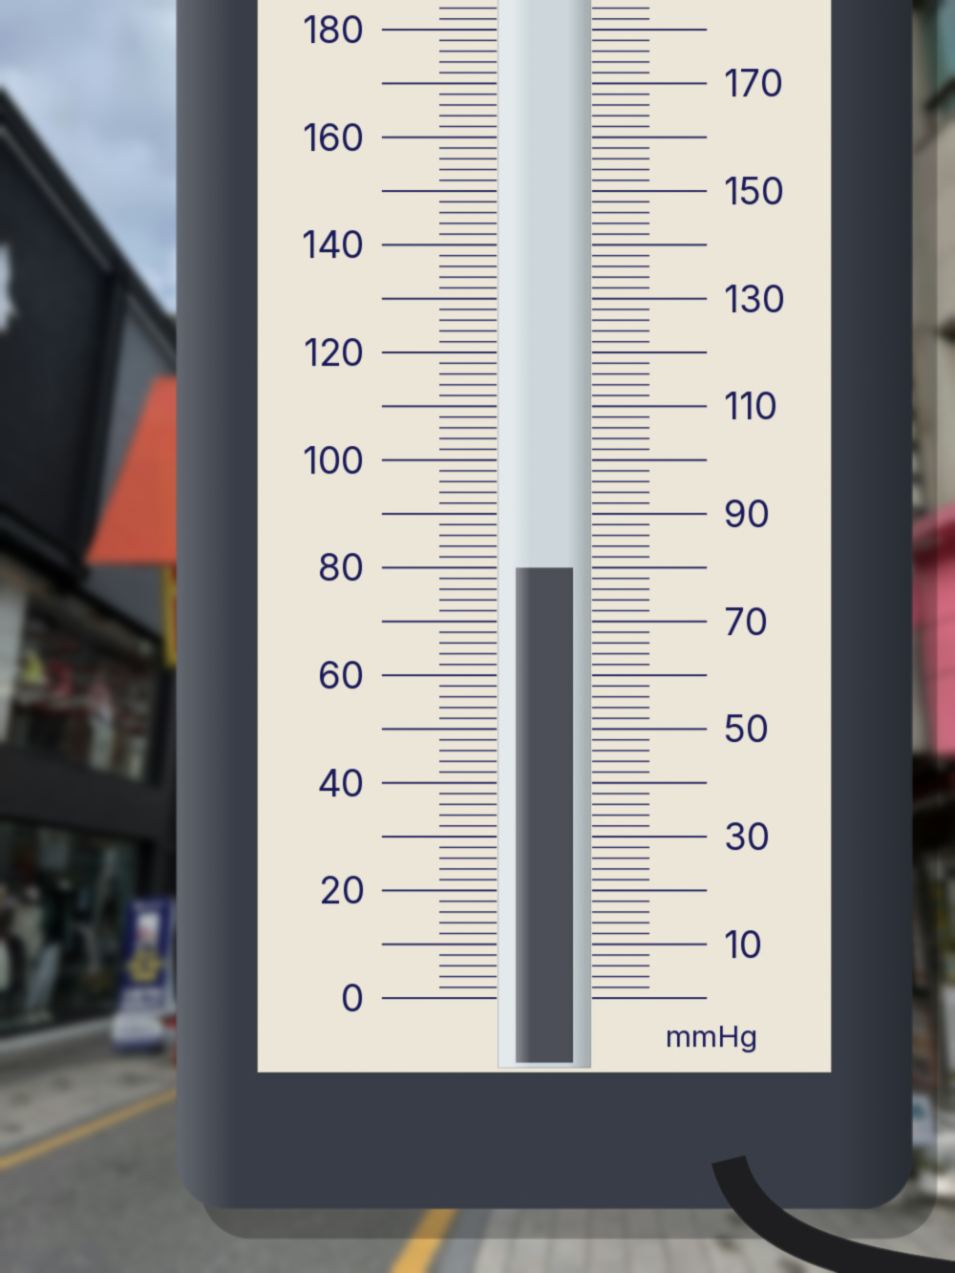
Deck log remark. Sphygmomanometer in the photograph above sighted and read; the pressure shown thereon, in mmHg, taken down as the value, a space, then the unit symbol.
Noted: 80 mmHg
